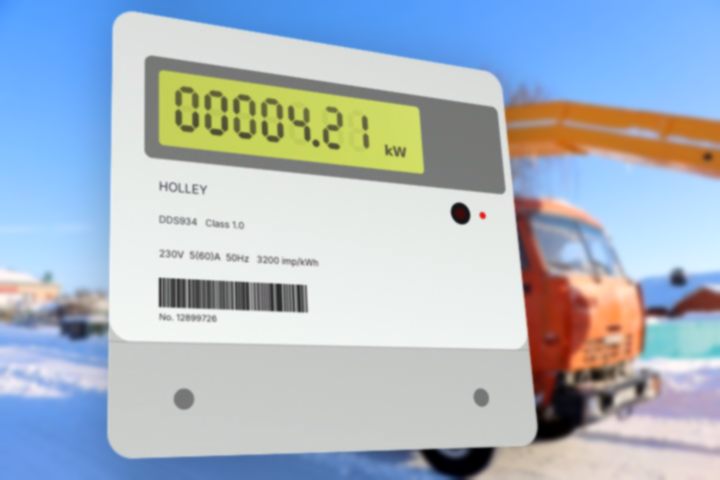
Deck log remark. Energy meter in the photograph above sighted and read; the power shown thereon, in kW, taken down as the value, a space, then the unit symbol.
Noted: 4.21 kW
